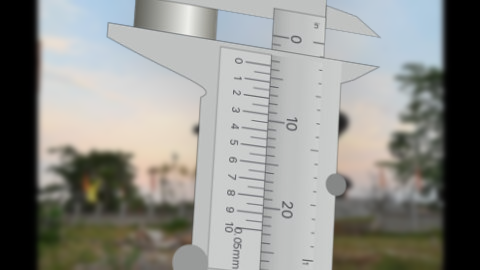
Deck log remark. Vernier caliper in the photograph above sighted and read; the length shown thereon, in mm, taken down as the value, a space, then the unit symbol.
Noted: 3.6 mm
